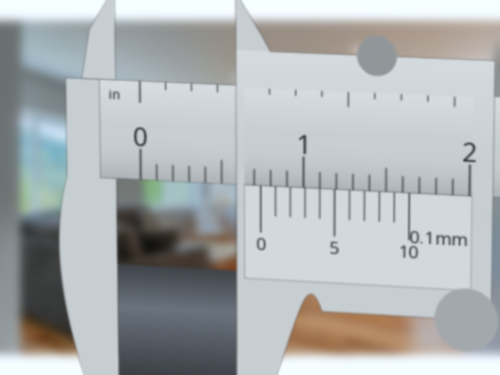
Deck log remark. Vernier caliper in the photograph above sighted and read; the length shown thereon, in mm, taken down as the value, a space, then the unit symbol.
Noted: 7.4 mm
